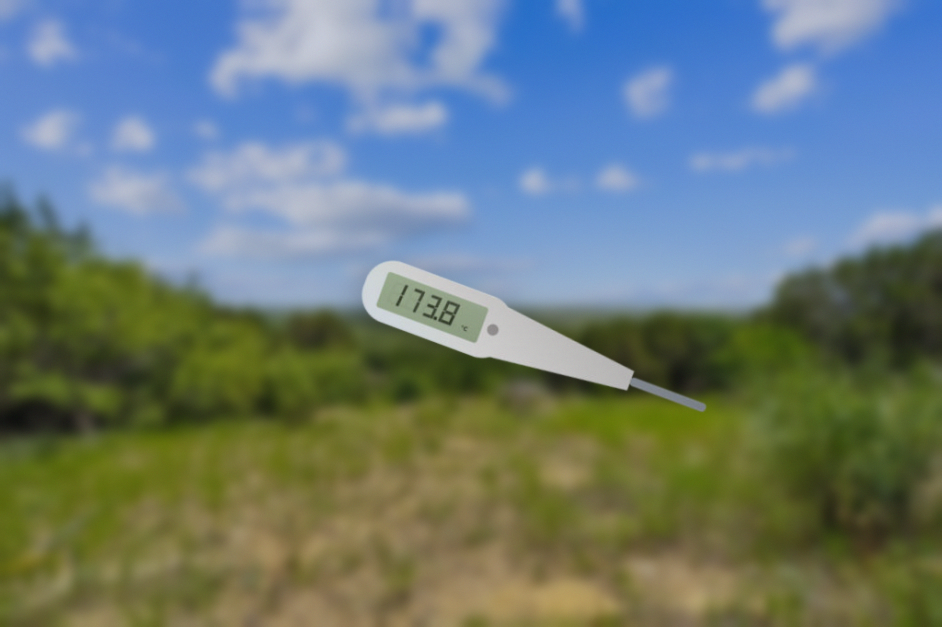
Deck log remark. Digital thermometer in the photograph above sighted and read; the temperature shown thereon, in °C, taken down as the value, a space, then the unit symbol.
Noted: 173.8 °C
